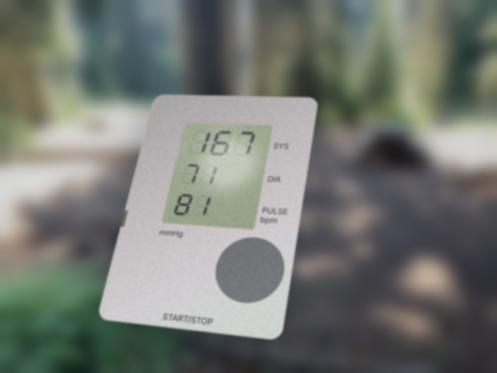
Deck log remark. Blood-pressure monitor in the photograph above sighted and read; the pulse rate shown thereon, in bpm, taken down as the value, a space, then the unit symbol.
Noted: 81 bpm
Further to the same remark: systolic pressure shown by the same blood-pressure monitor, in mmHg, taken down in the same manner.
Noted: 167 mmHg
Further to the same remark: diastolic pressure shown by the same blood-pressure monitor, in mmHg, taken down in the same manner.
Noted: 71 mmHg
